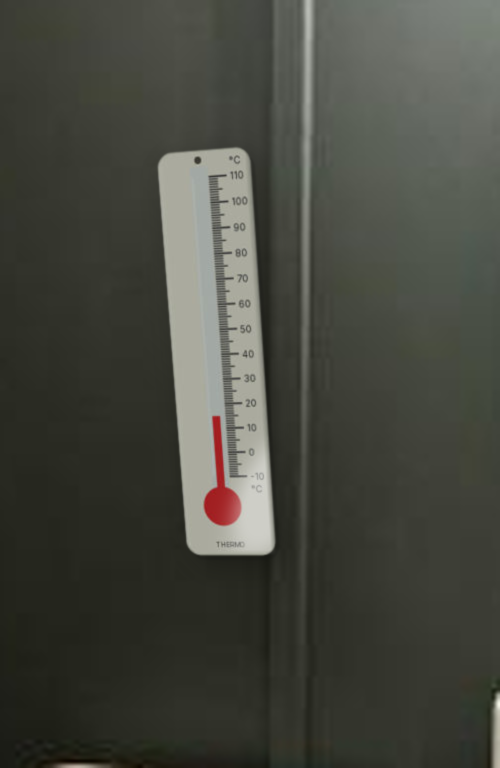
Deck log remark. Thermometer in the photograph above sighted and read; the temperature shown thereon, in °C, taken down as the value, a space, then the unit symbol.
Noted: 15 °C
